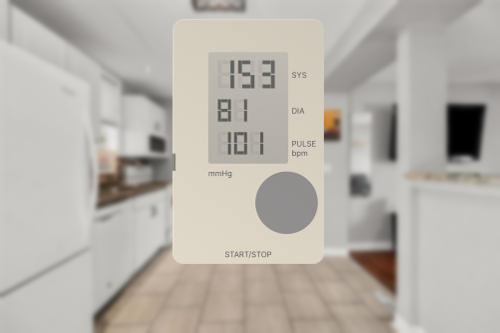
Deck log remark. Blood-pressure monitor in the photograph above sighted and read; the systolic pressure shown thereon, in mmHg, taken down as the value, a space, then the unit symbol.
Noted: 153 mmHg
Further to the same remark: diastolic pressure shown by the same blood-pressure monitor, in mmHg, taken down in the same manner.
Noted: 81 mmHg
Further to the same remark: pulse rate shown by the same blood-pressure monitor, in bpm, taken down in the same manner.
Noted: 101 bpm
